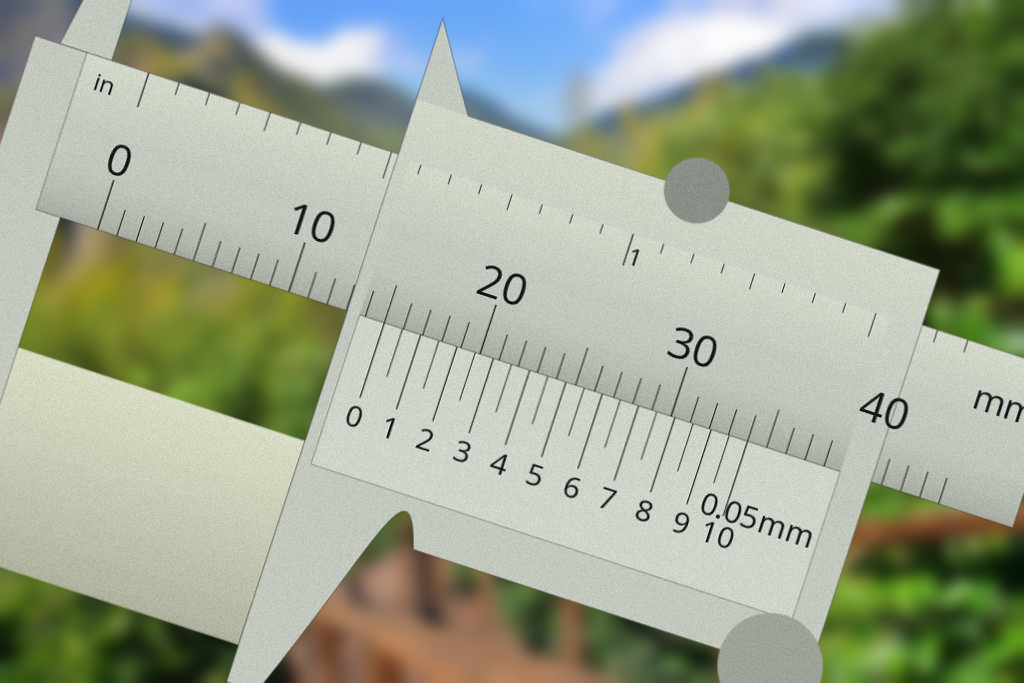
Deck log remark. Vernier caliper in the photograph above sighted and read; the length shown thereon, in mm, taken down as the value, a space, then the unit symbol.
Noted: 15.0 mm
